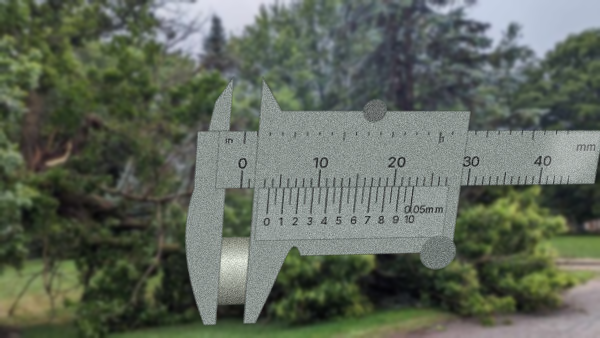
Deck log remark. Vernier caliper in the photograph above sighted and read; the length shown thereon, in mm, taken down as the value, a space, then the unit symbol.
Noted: 3.6 mm
